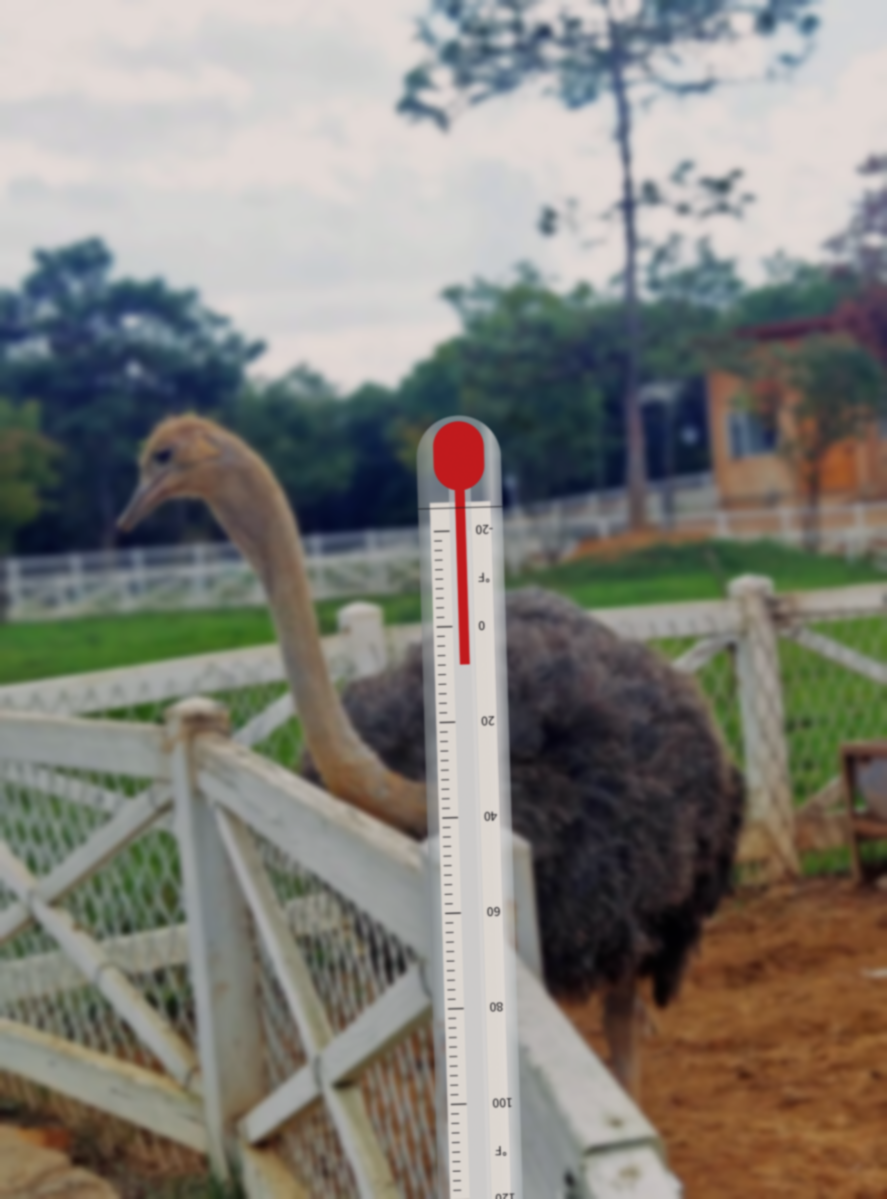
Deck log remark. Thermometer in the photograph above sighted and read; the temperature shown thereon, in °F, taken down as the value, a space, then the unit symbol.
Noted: 8 °F
